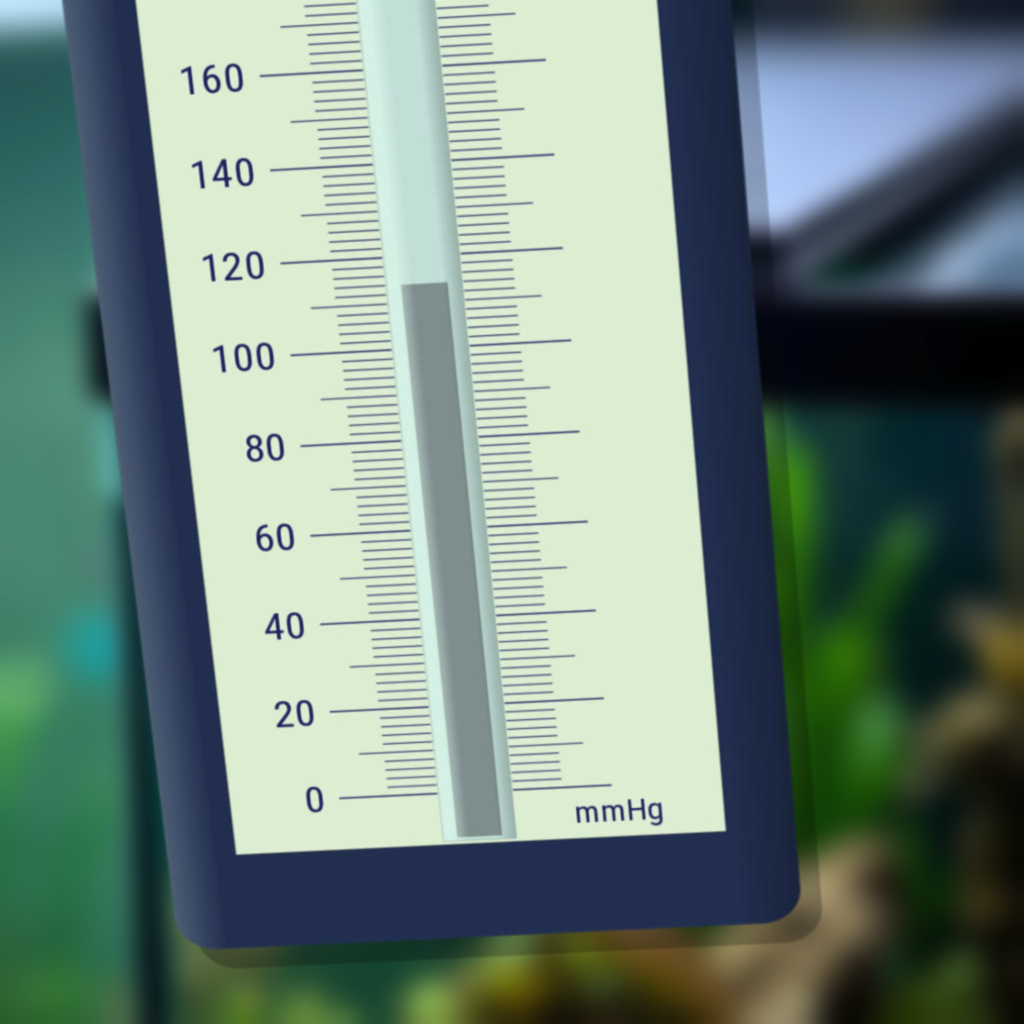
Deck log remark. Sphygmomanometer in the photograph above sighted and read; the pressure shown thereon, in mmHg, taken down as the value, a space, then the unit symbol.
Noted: 114 mmHg
